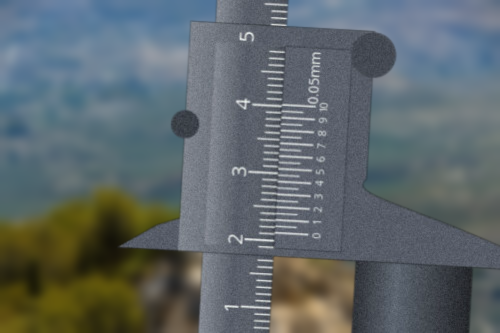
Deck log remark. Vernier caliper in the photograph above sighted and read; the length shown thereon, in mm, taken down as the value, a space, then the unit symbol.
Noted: 21.2 mm
